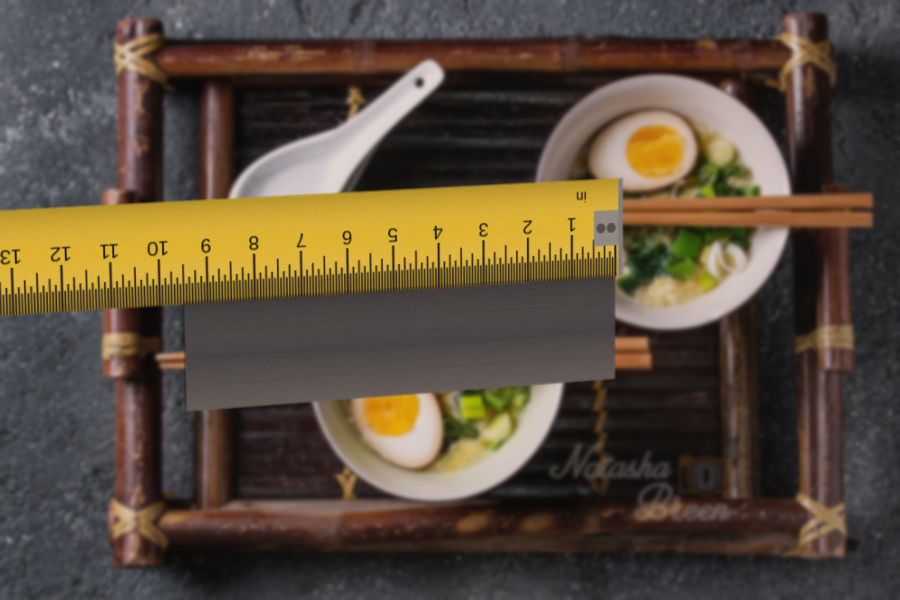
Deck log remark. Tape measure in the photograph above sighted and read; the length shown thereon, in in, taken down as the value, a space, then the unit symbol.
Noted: 9.5 in
